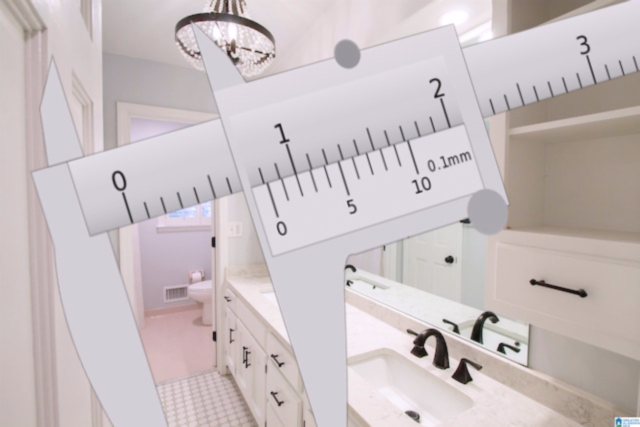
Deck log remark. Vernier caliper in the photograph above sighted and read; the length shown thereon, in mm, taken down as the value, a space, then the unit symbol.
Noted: 8.2 mm
